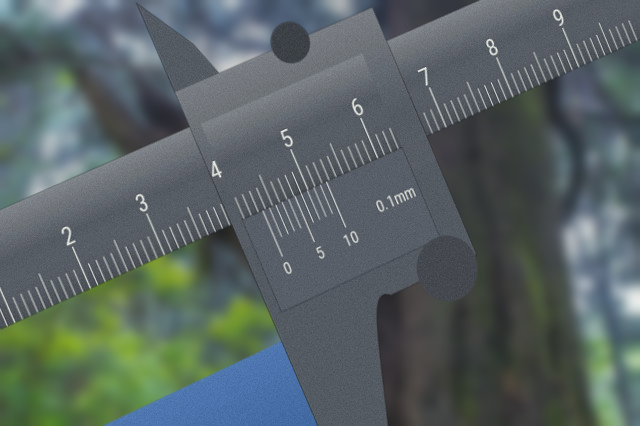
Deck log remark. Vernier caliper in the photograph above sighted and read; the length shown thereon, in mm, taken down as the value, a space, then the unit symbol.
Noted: 43.6 mm
